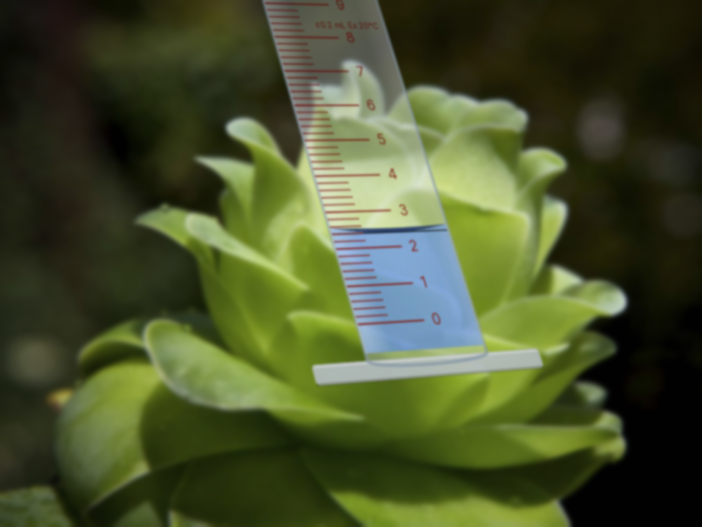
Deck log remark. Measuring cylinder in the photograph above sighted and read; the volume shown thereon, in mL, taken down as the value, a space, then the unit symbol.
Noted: 2.4 mL
